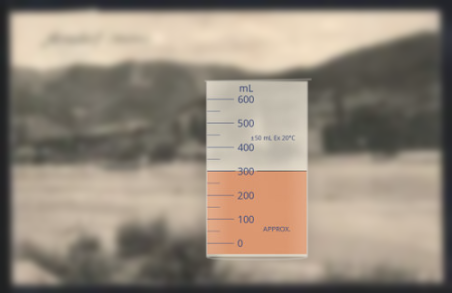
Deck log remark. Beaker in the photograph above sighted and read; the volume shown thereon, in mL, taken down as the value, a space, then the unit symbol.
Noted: 300 mL
